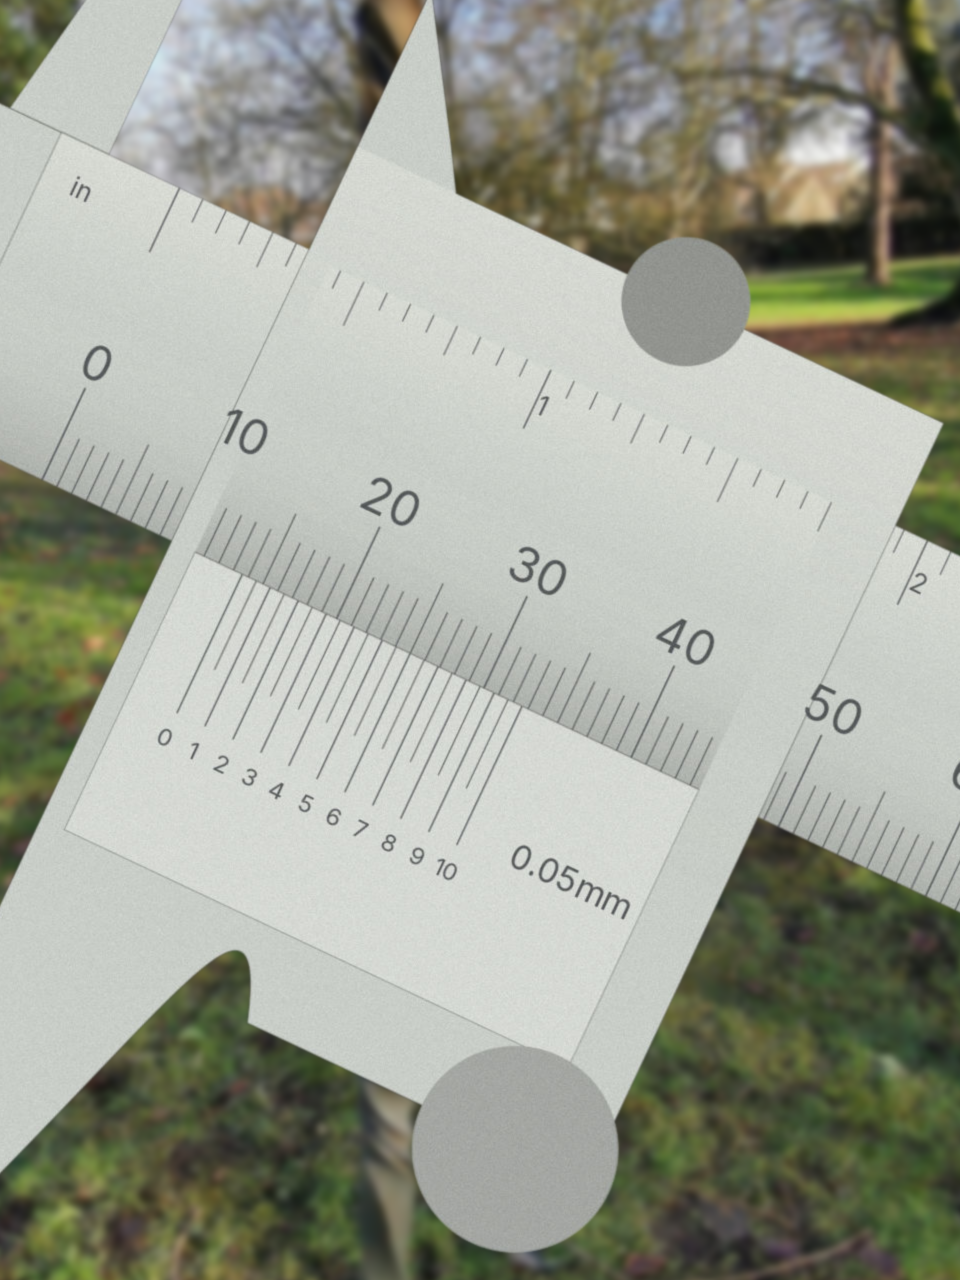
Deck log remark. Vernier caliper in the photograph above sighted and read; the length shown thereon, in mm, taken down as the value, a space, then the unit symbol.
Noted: 13.6 mm
